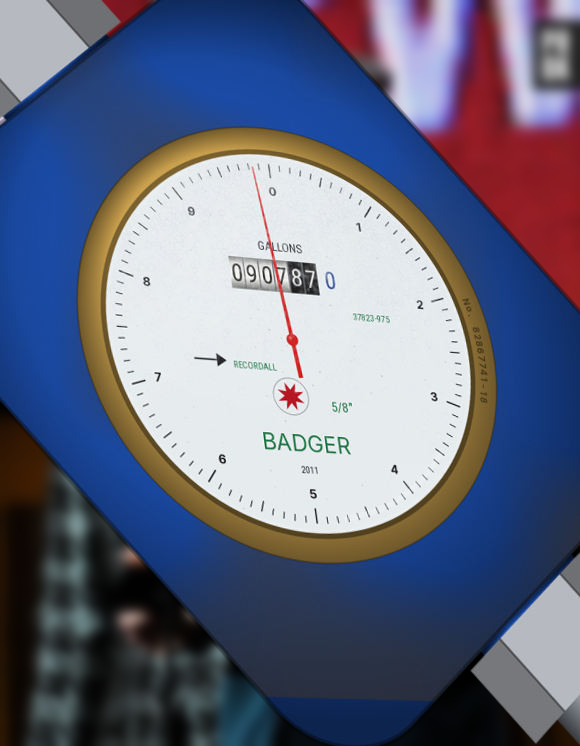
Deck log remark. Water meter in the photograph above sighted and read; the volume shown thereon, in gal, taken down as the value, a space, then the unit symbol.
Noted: 907869.8 gal
